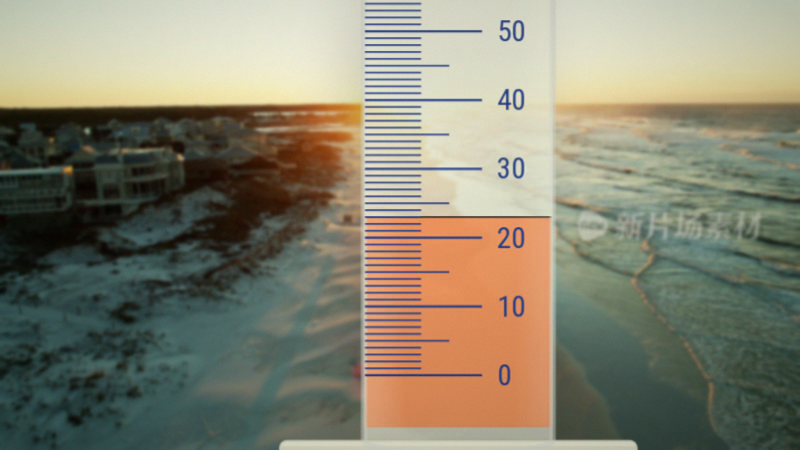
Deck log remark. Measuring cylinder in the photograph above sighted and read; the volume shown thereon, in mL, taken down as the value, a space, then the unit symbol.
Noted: 23 mL
